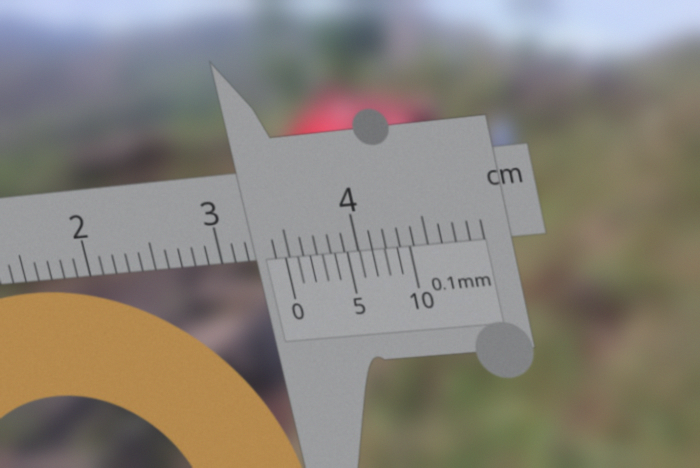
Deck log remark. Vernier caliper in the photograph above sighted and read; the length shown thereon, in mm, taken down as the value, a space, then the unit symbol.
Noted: 34.7 mm
